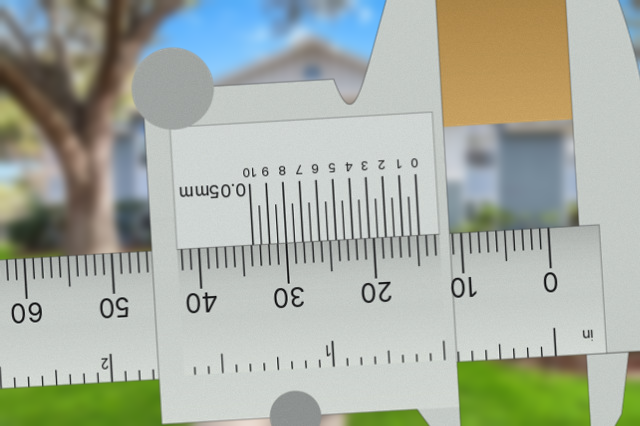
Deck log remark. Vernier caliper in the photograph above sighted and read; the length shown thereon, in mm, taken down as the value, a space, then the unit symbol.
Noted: 14.8 mm
